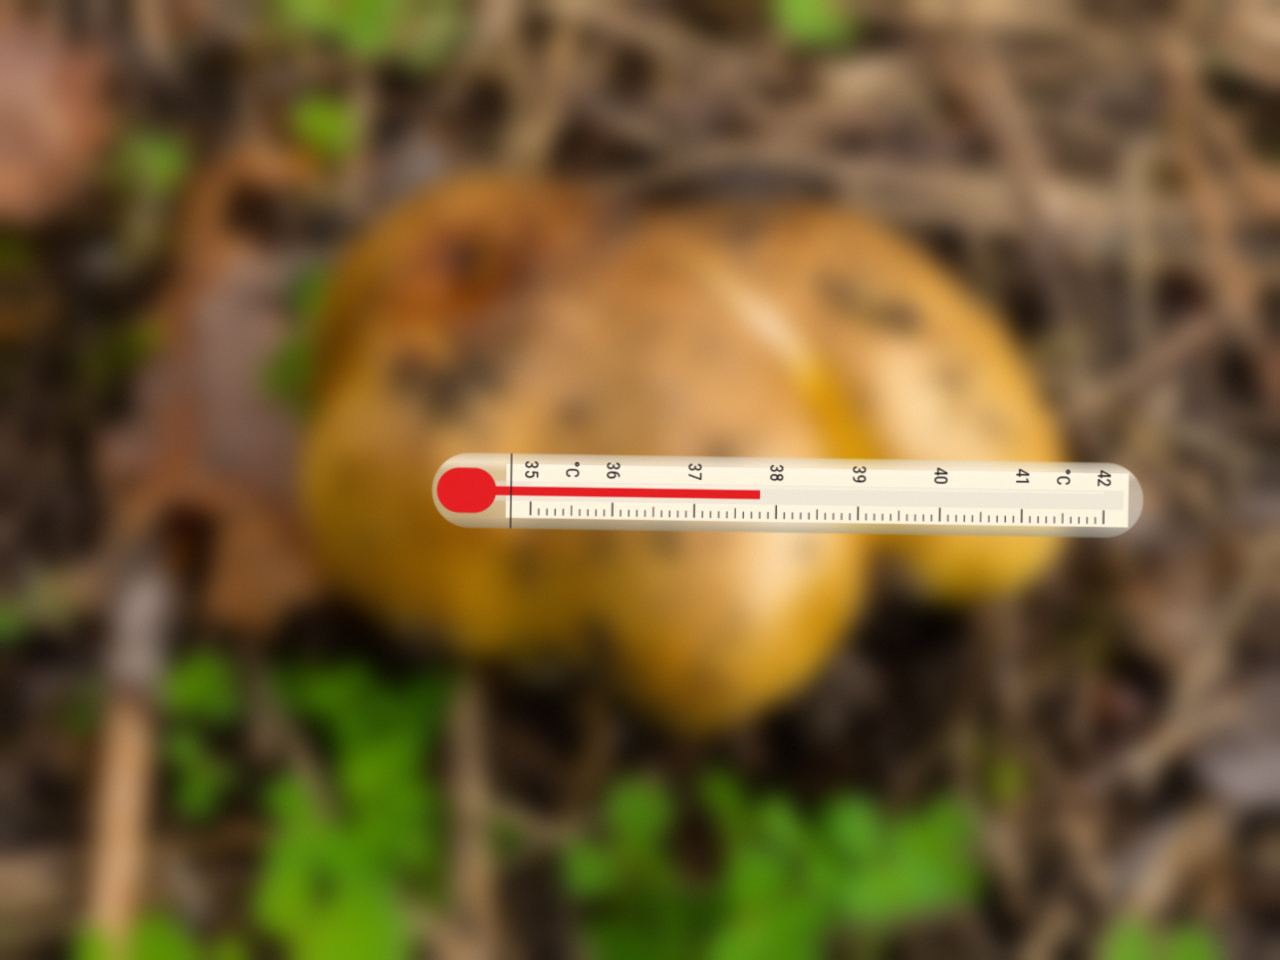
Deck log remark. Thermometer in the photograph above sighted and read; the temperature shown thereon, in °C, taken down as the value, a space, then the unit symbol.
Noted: 37.8 °C
